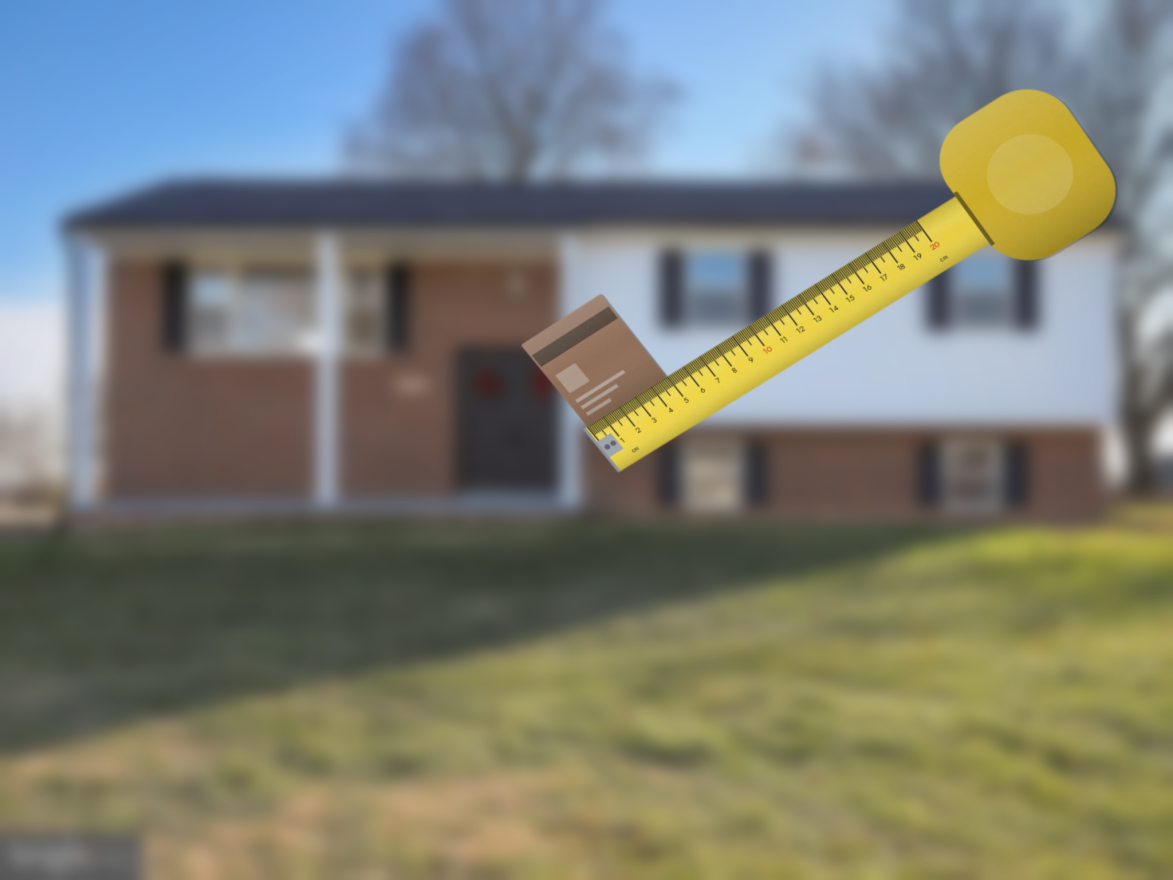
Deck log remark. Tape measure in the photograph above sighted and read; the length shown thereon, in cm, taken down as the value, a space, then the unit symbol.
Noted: 5 cm
